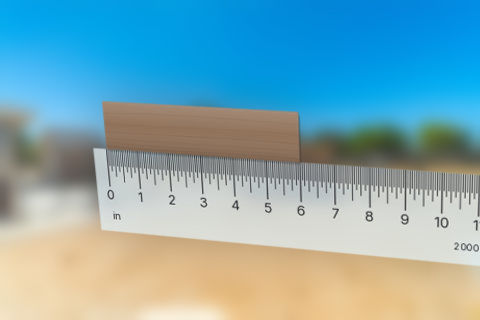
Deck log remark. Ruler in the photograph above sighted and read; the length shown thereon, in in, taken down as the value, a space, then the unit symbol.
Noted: 6 in
